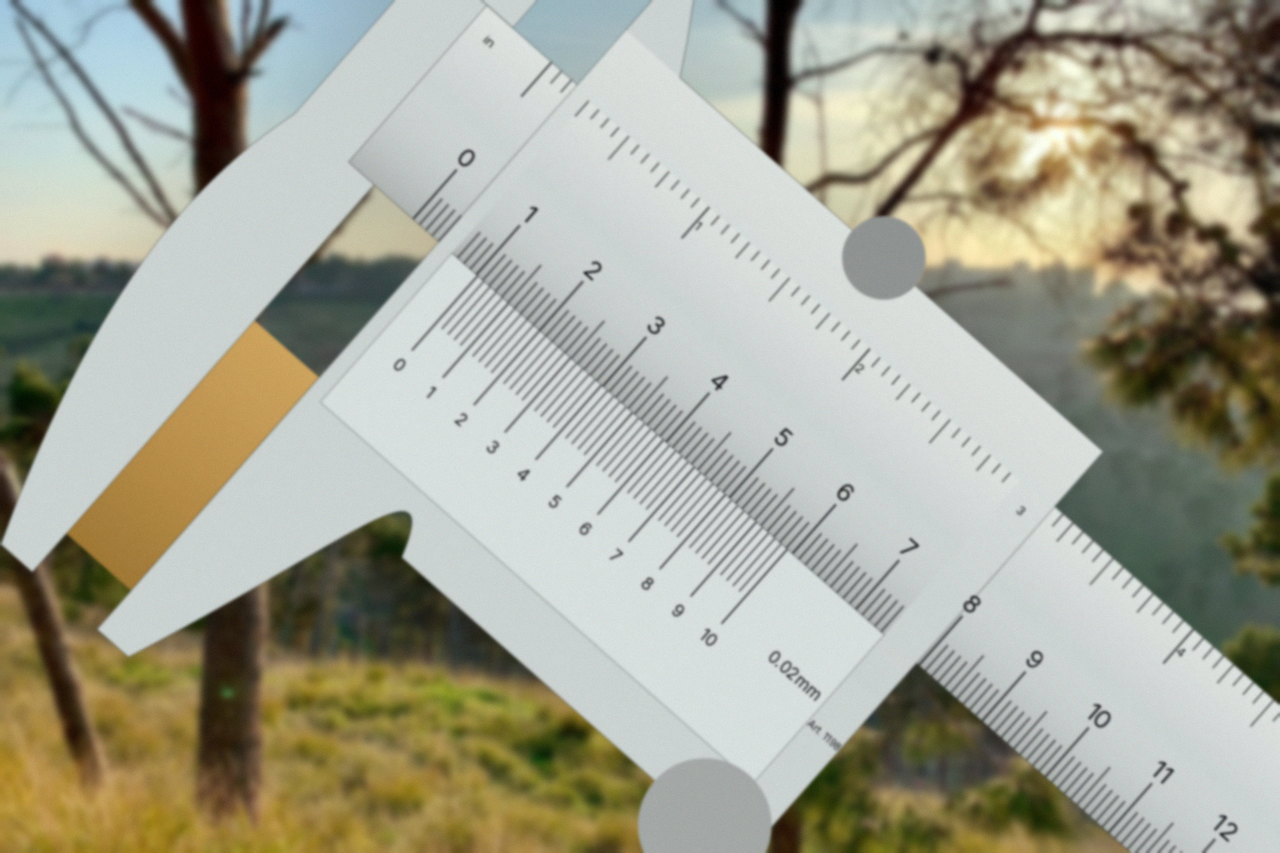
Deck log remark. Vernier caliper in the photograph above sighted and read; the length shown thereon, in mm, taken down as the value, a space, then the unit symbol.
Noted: 10.2 mm
